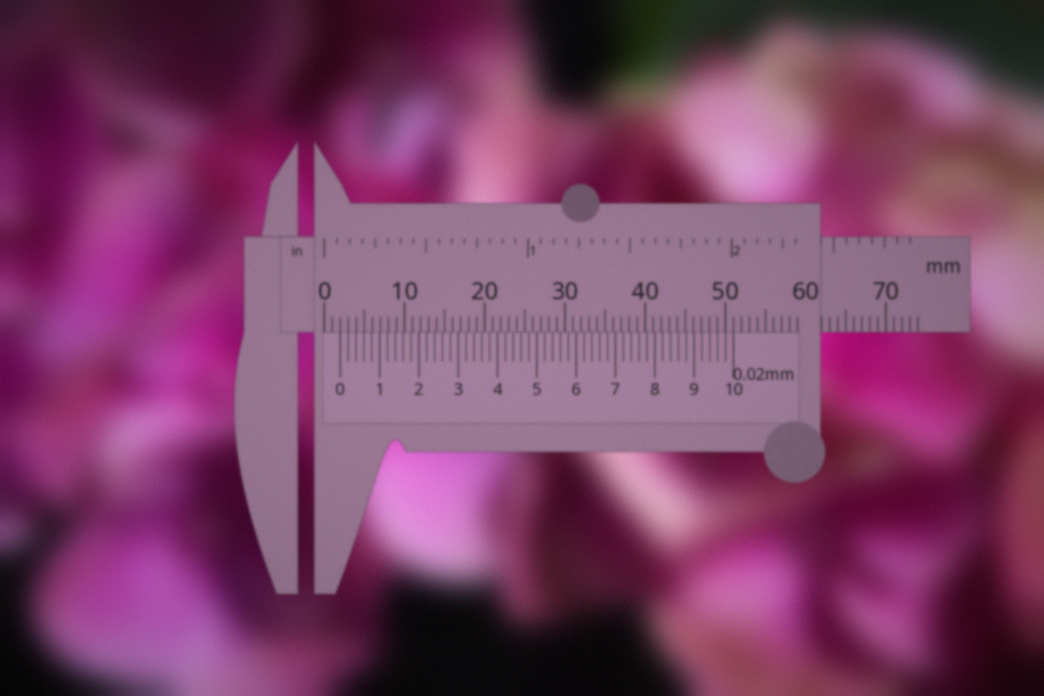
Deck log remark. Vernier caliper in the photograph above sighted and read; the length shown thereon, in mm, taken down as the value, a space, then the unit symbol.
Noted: 2.0 mm
